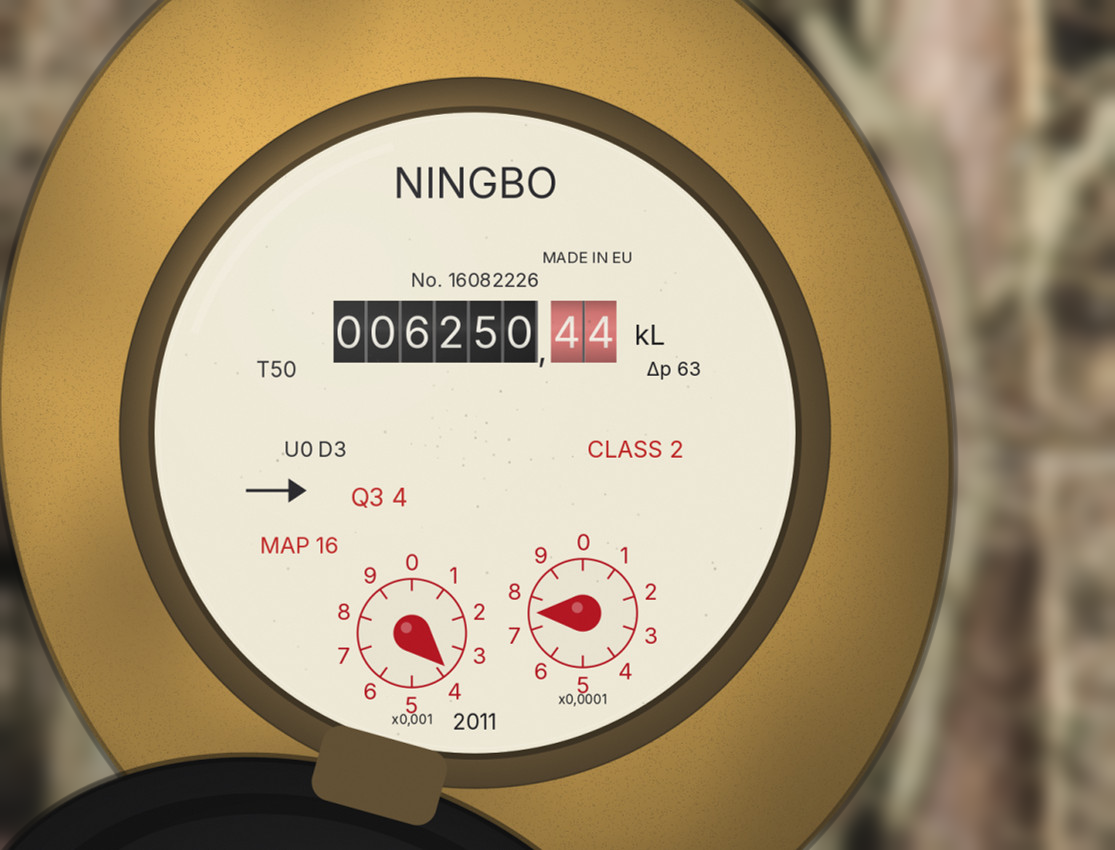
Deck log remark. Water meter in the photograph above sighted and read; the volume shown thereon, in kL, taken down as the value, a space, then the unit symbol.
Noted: 6250.4437 kL
